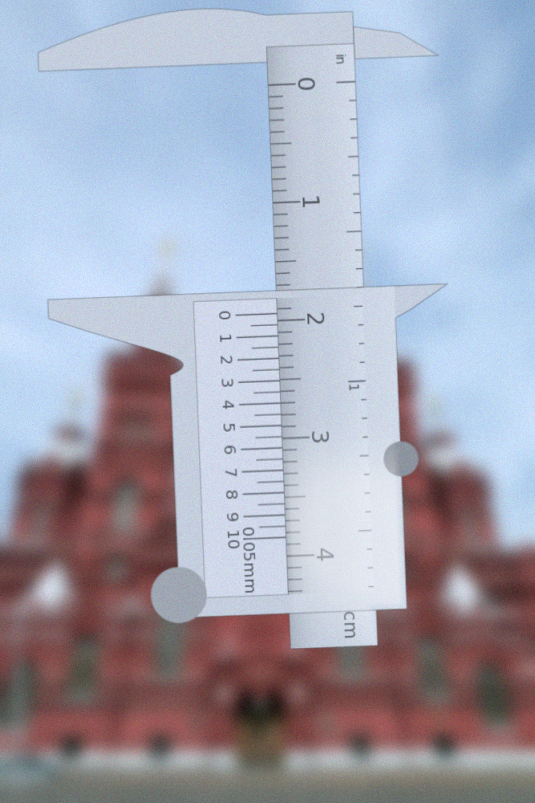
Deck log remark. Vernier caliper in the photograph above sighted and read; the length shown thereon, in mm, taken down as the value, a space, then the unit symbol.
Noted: 19.4 mm
